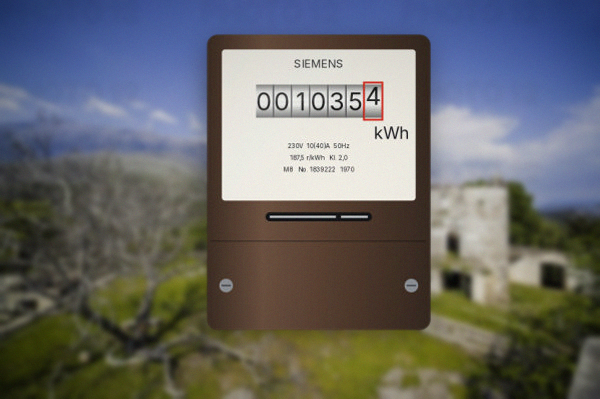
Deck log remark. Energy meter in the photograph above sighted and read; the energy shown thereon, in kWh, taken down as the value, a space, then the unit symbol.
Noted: 1035.4 kWh
